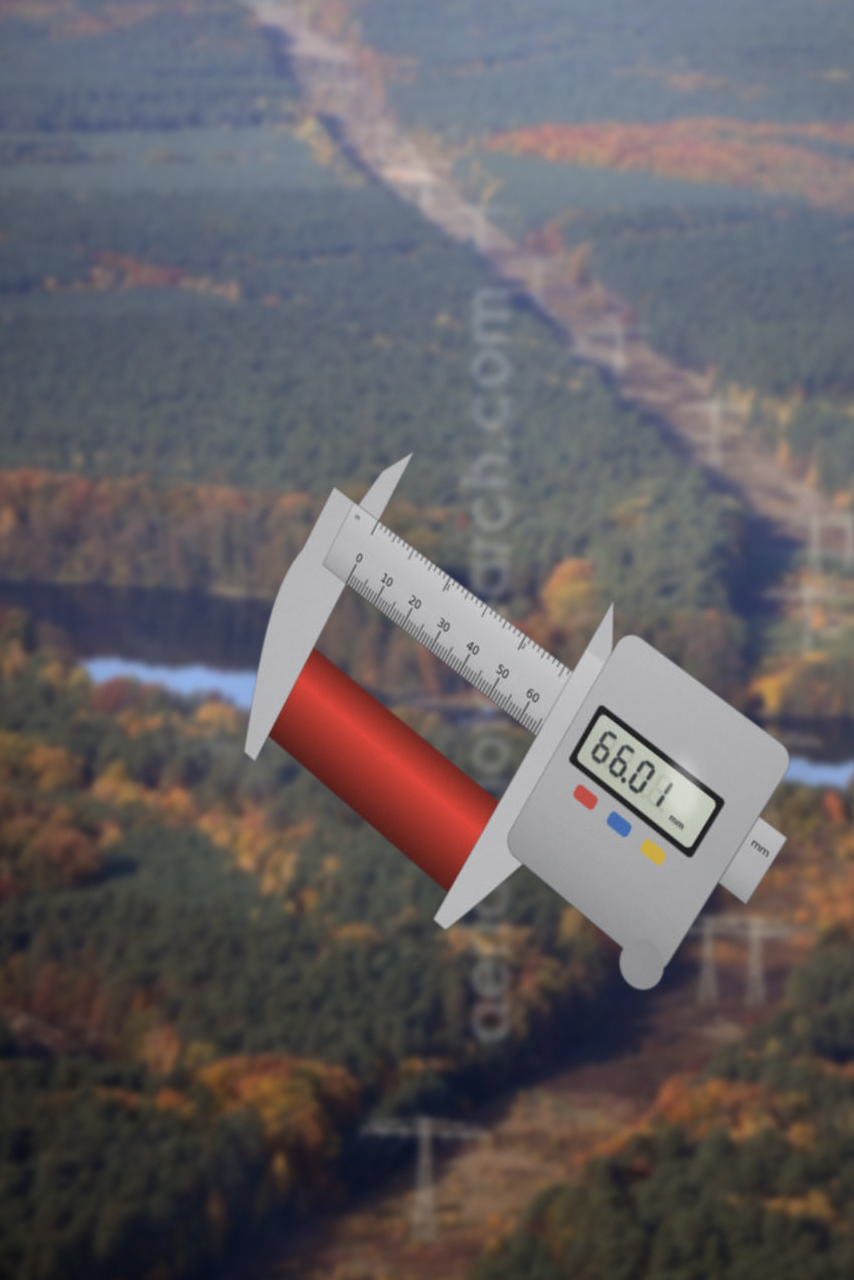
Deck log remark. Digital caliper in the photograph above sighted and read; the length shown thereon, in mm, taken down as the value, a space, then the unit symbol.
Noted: 66.01 mm
